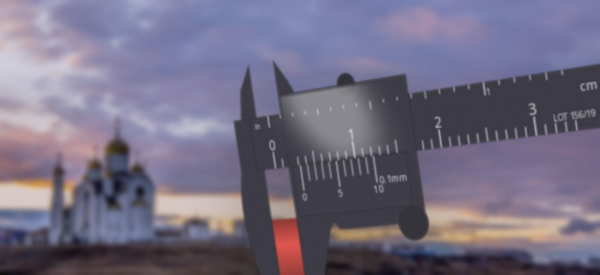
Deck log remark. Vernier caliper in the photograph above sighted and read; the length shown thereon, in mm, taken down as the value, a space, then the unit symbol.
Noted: 3.2 mm
